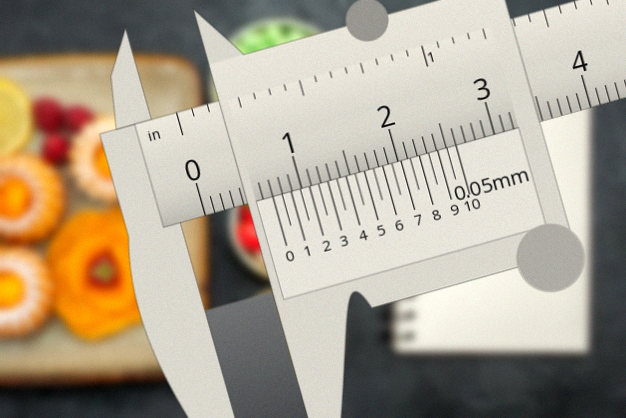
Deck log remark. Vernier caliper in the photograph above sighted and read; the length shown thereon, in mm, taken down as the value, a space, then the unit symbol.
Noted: 7.0 mm
